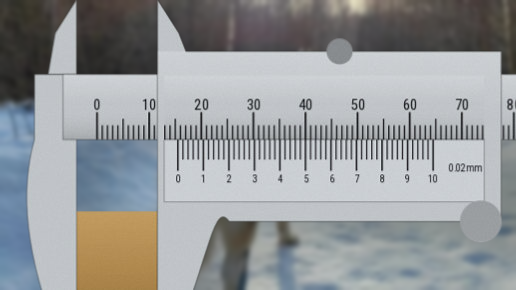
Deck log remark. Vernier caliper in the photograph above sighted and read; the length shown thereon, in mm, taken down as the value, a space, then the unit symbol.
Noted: 15.5 mm
